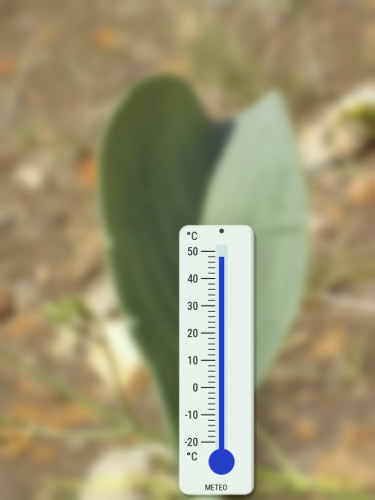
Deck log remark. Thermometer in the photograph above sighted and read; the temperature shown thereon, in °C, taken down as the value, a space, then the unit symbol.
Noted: 48 °C
